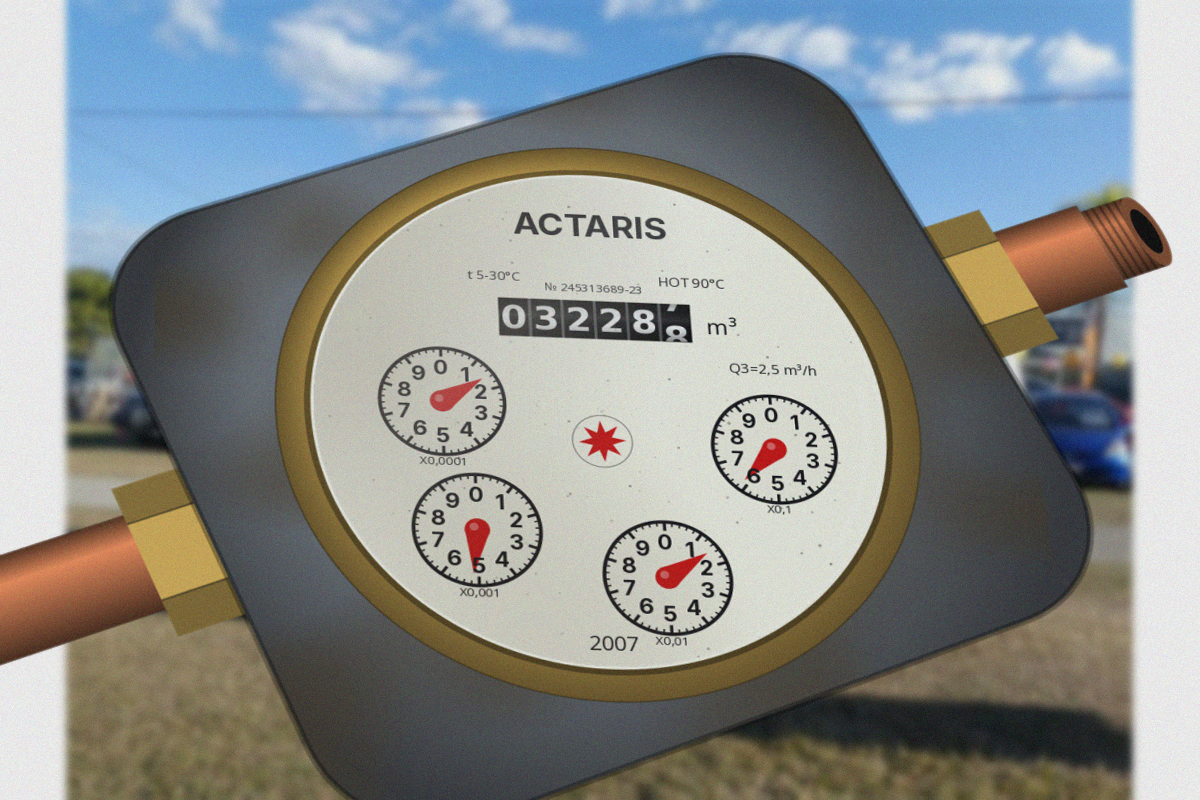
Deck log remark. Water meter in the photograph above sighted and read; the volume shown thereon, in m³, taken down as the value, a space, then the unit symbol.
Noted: 32287.6151 m³
